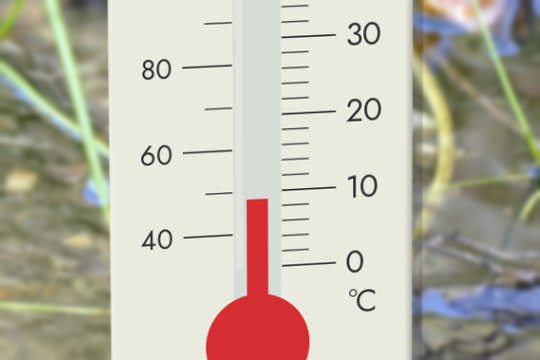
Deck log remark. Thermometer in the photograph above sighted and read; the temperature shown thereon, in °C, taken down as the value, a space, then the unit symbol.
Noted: 9 °C
